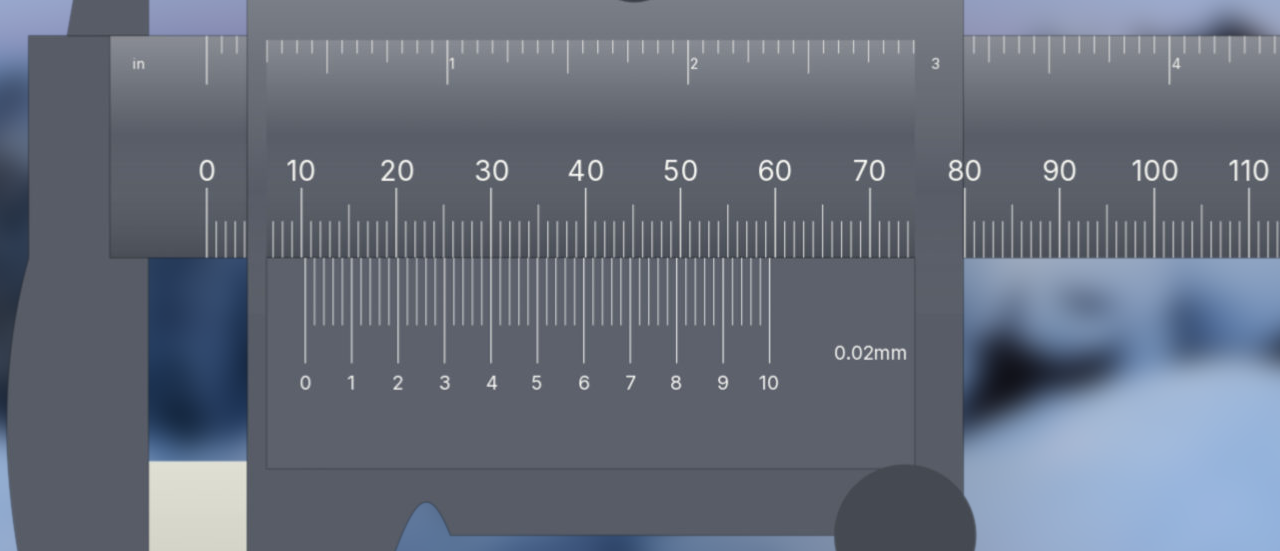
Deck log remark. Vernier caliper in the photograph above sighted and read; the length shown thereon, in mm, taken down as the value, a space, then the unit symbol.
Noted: 10.4 mm
